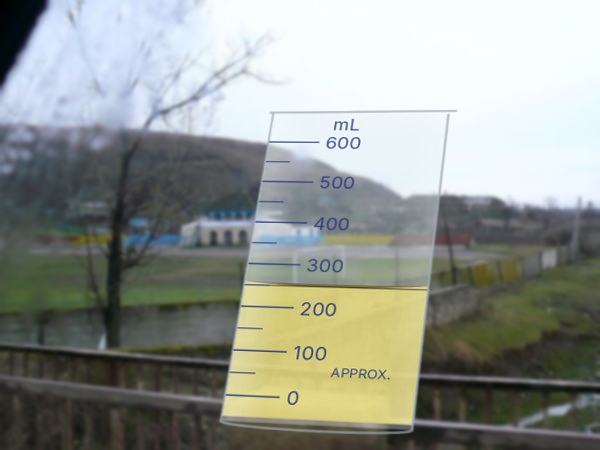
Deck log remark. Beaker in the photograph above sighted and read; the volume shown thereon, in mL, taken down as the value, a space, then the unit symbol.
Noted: 250 mL
